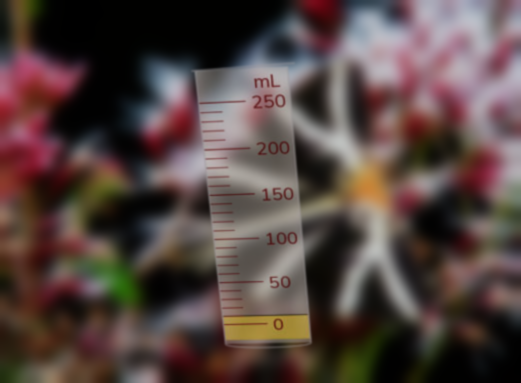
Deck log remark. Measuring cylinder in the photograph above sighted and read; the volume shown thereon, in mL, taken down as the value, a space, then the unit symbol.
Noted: 10 mL
